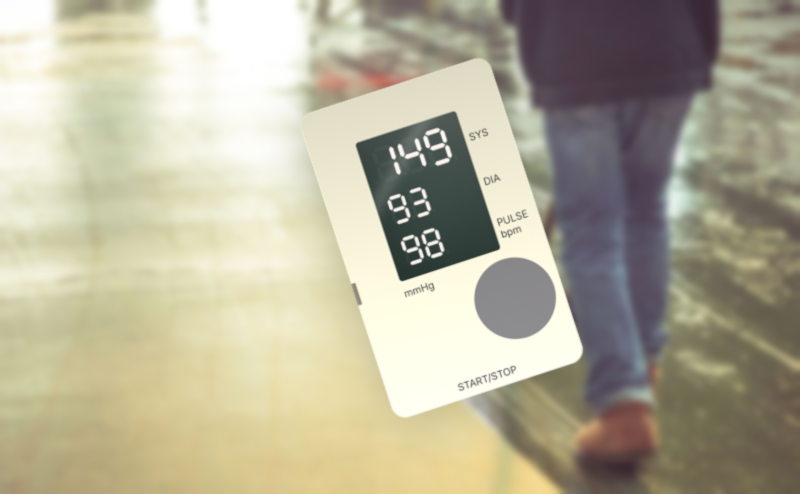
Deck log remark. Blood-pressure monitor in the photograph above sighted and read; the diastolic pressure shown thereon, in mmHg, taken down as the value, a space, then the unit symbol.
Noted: 93 mmHg
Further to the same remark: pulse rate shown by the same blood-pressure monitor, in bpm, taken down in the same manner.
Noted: 98 bpm
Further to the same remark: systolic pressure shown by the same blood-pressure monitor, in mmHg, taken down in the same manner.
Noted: 149 mmHg
